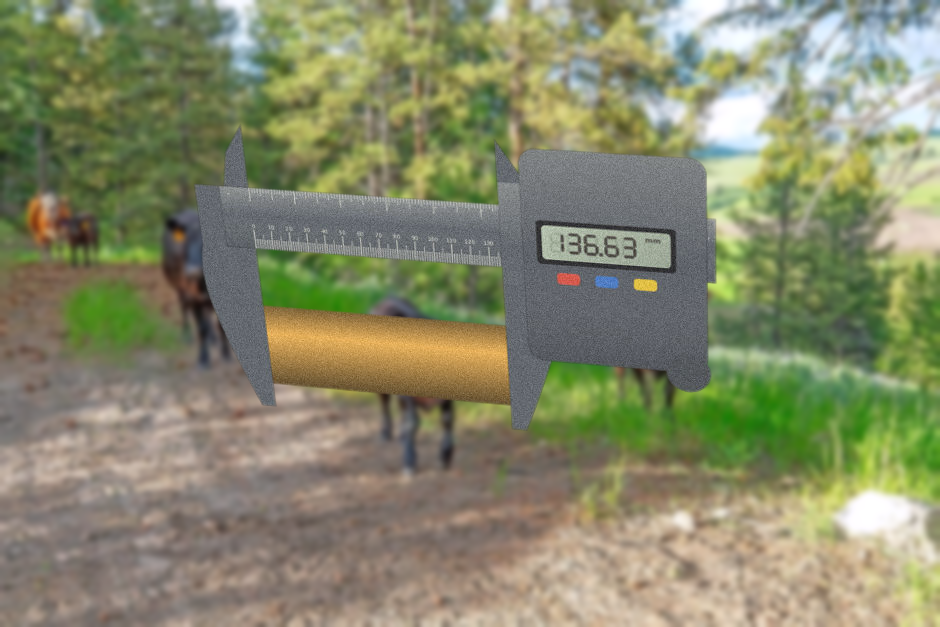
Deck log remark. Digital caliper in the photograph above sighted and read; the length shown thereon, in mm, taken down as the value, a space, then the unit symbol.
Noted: 136.63 mm
